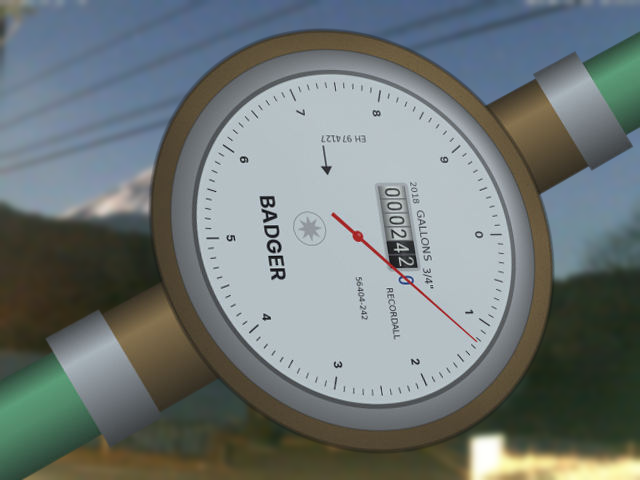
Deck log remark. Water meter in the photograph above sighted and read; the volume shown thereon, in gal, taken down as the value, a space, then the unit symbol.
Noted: 2421.2 gal
